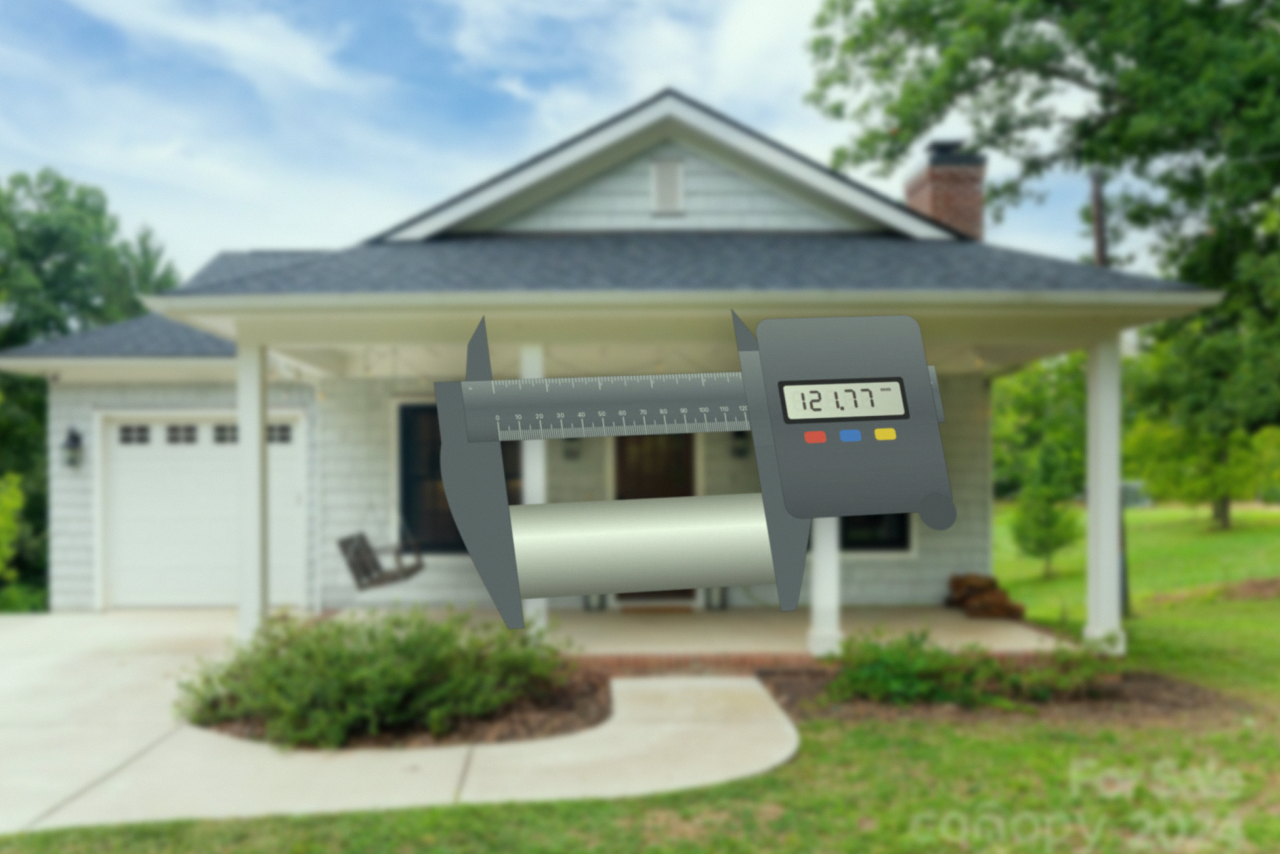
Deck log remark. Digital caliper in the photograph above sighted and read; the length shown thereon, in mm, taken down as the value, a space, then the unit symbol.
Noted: 121.77 mm
